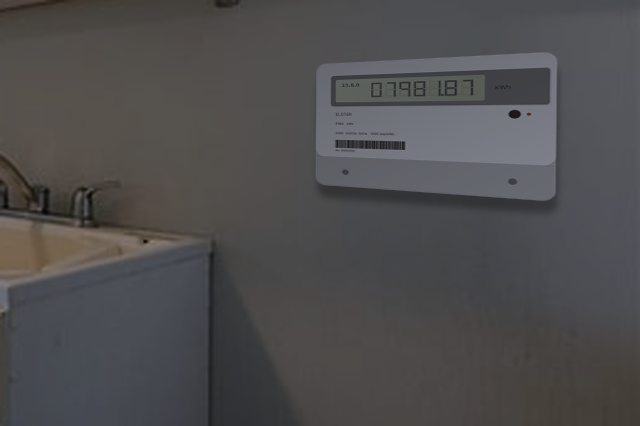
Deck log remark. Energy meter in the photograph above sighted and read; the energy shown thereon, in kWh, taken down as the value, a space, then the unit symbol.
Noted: 7981.87 kWh
